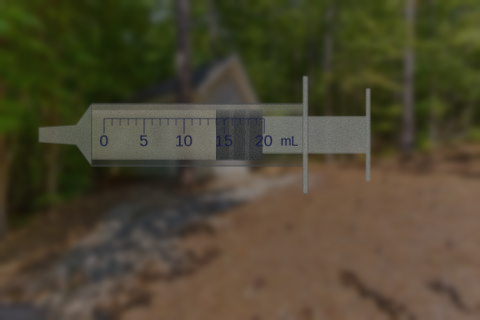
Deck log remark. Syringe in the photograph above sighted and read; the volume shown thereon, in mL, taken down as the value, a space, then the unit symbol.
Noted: 14 mL
